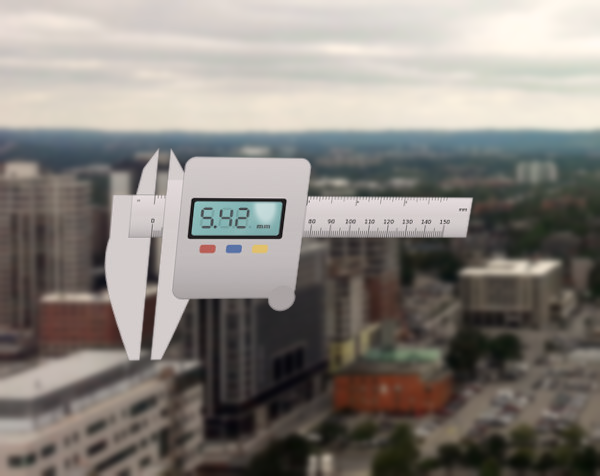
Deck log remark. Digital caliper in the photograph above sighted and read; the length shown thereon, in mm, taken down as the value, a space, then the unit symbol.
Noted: 5.42 mm
